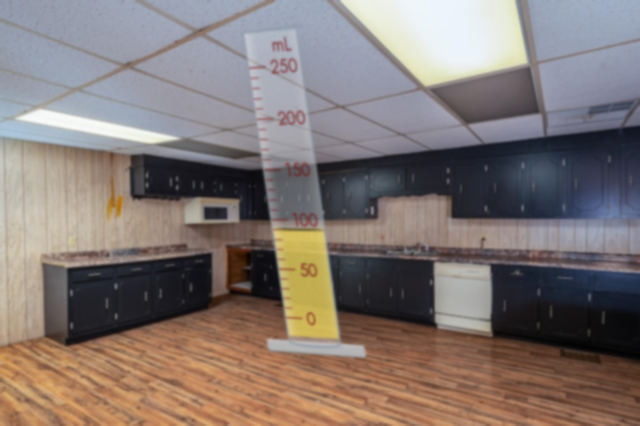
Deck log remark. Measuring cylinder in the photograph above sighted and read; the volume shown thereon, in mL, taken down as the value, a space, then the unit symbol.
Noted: 90 mL
